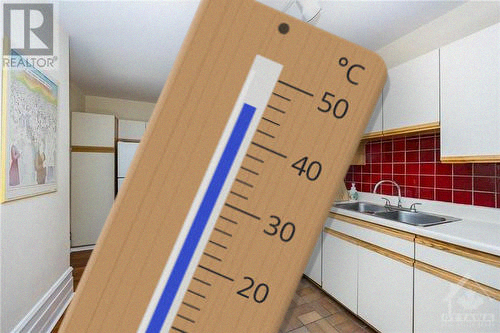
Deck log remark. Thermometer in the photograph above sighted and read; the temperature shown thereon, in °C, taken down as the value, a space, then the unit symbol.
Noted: 45 °C
